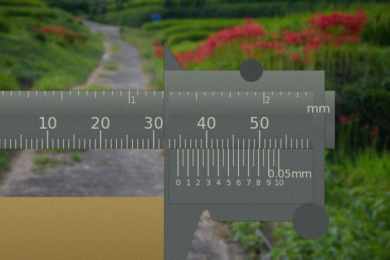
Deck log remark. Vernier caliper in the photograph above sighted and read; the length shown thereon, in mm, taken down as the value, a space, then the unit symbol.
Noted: 34.6 mm
